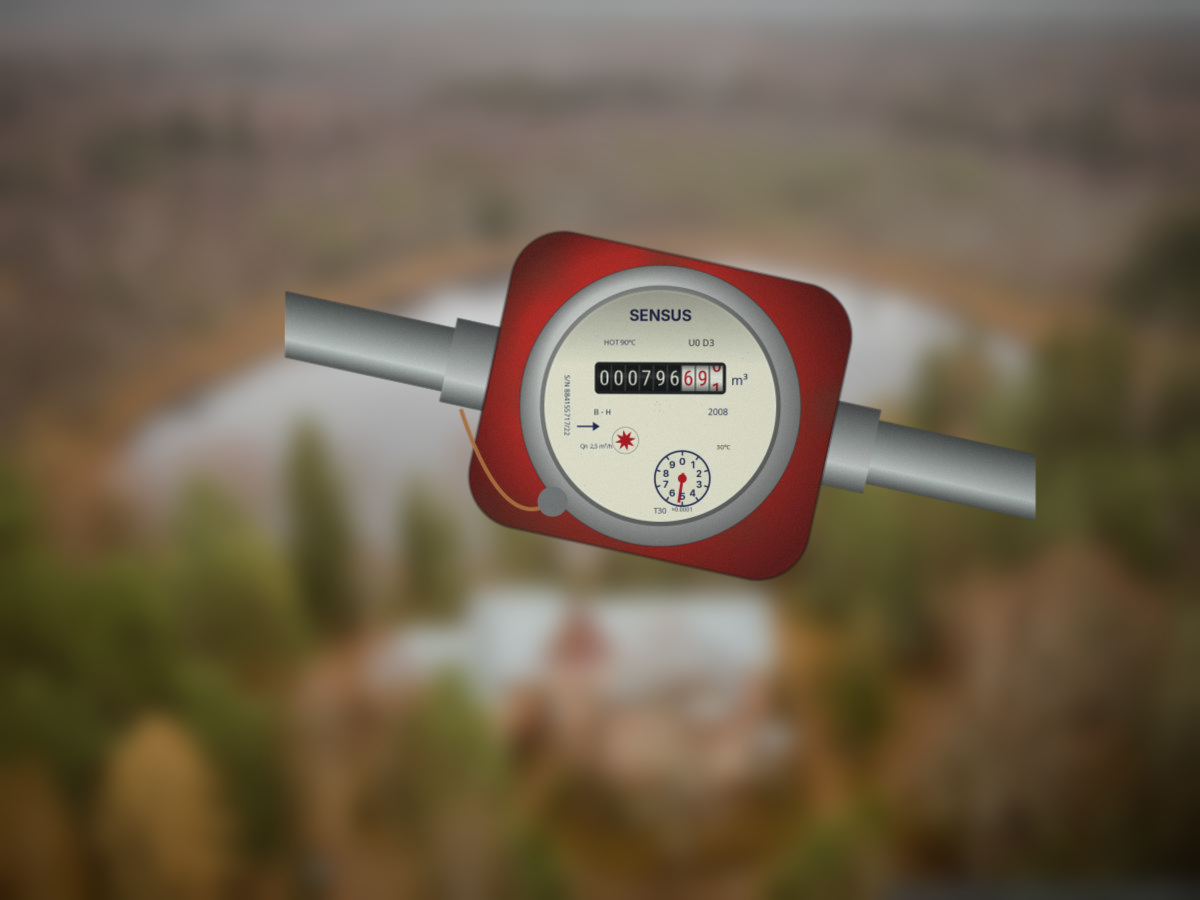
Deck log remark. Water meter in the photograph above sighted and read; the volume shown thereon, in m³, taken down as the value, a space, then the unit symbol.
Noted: 796.6905 m³
